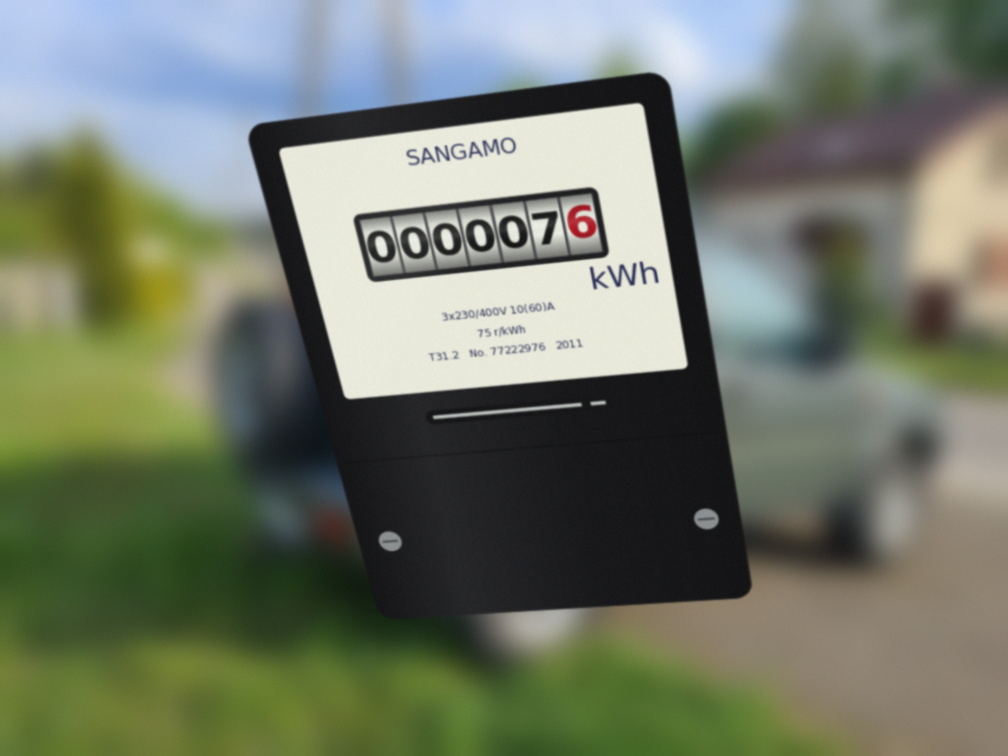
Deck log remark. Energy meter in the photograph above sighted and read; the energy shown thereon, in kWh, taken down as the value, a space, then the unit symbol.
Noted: 7.6 kWh
